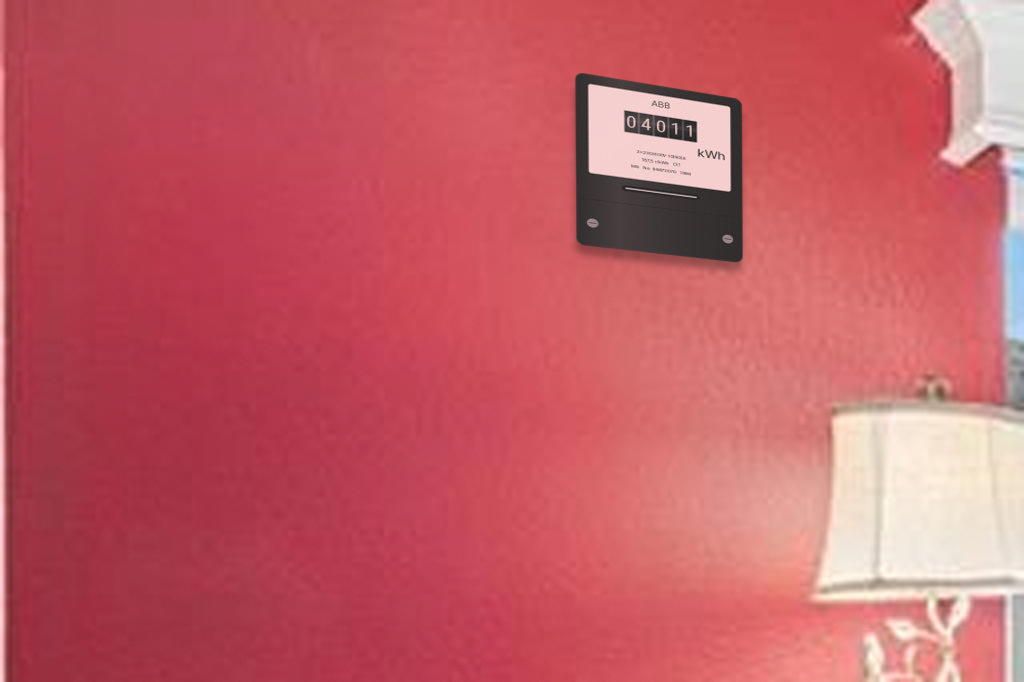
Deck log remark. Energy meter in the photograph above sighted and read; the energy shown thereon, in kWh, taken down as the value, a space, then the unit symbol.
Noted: 4011 kWh
